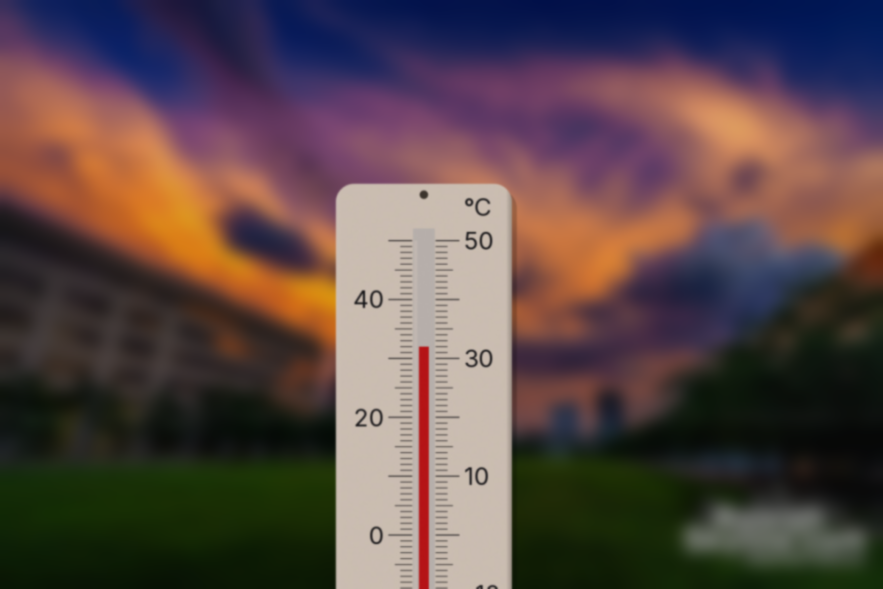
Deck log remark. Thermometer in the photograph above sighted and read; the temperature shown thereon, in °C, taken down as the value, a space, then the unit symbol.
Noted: 32 °C
